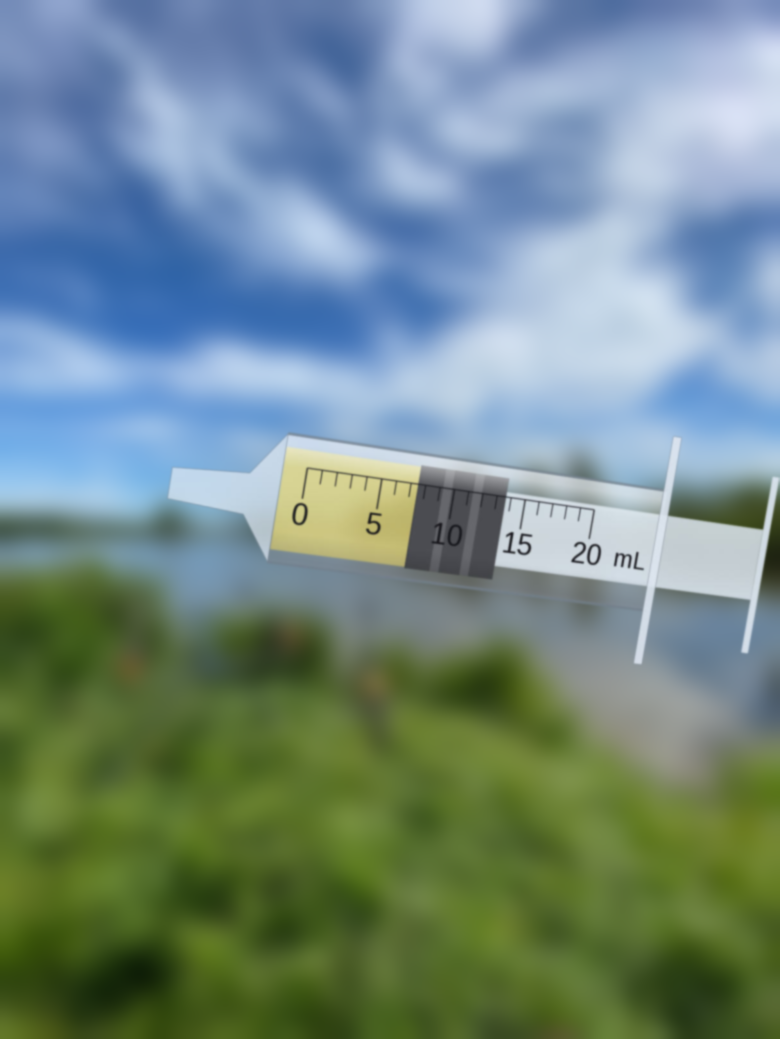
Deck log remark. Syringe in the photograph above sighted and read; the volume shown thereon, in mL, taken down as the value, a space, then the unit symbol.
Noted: 7.5 mL
